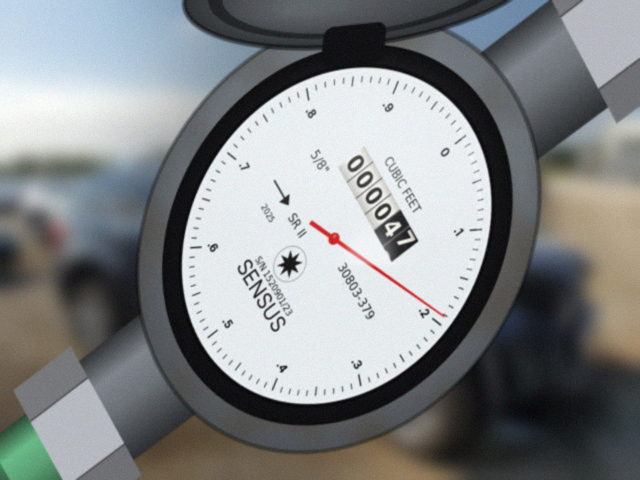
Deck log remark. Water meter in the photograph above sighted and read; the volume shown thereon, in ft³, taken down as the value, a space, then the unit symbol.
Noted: 47.19 ft³
